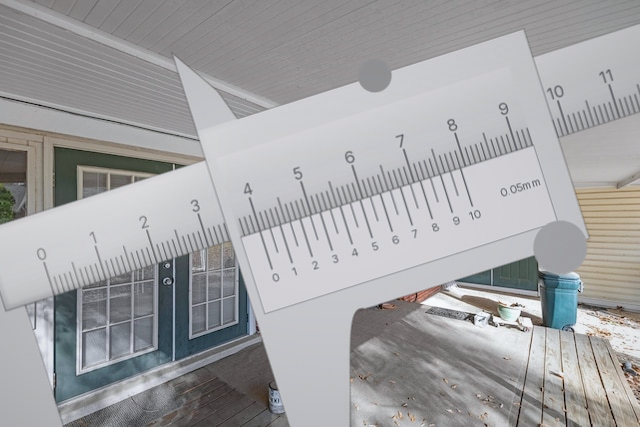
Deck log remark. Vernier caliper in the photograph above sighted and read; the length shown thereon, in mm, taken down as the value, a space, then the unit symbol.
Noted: 40.0 mm
